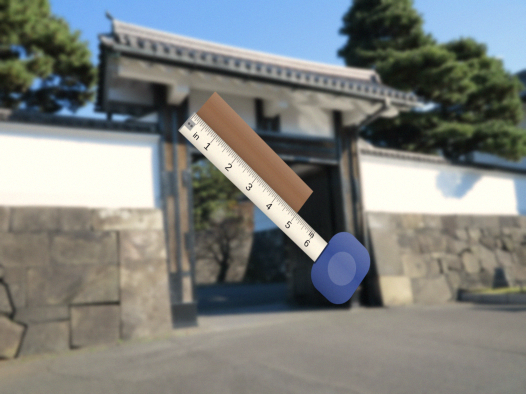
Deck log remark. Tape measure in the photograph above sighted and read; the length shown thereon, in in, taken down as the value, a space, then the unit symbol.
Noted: 5 in
